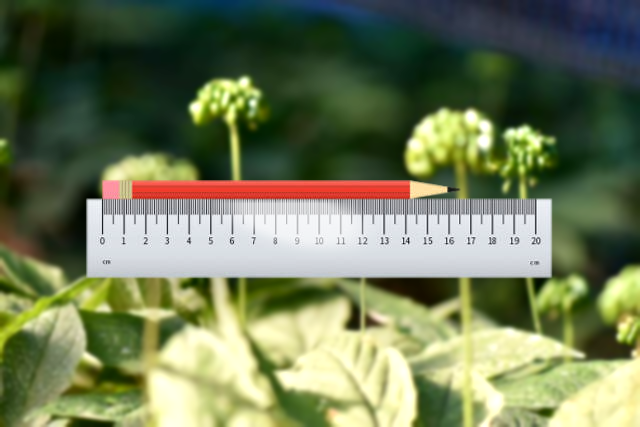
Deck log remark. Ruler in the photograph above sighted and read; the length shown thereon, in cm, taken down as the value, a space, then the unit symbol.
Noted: 16.5 cm
